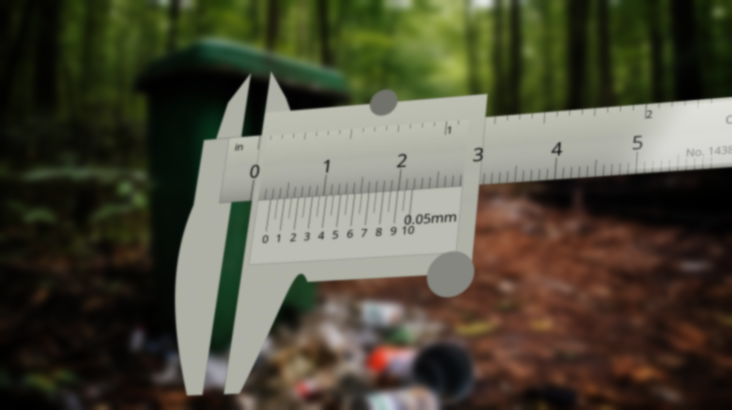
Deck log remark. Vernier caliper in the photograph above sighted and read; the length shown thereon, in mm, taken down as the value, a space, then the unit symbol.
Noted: 2.8 mm
